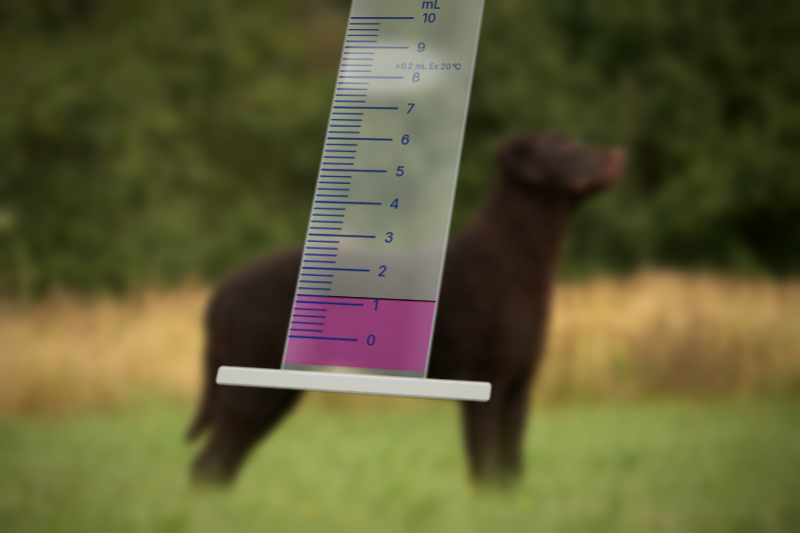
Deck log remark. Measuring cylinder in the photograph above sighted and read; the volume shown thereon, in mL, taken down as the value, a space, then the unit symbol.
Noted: 1.2 mL
